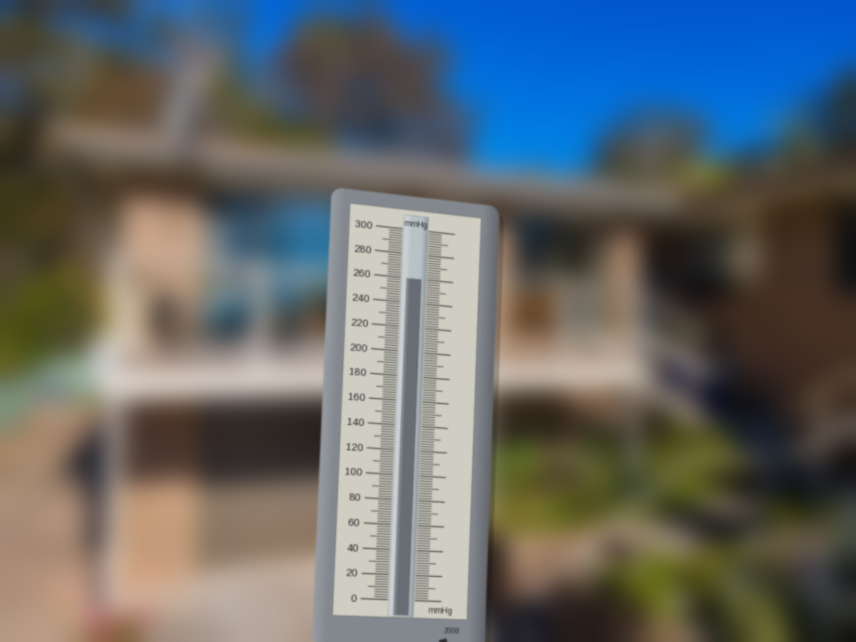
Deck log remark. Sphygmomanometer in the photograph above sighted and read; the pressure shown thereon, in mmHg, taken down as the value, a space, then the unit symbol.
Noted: 260 mmHg
